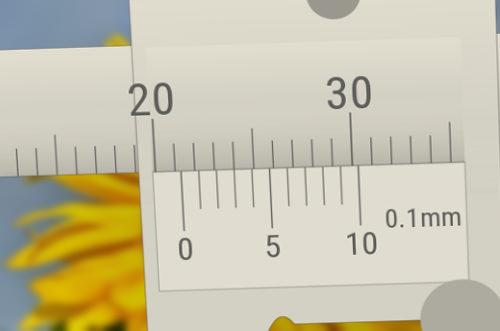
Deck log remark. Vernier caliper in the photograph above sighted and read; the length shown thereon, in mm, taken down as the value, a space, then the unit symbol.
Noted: 21.3 mm
